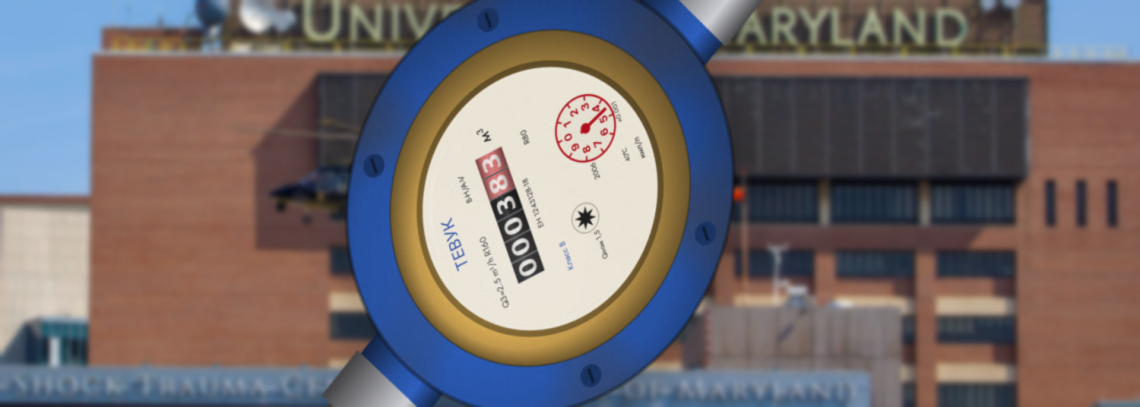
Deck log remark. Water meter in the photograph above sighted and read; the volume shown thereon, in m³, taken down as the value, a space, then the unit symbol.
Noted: 3.834 m³
